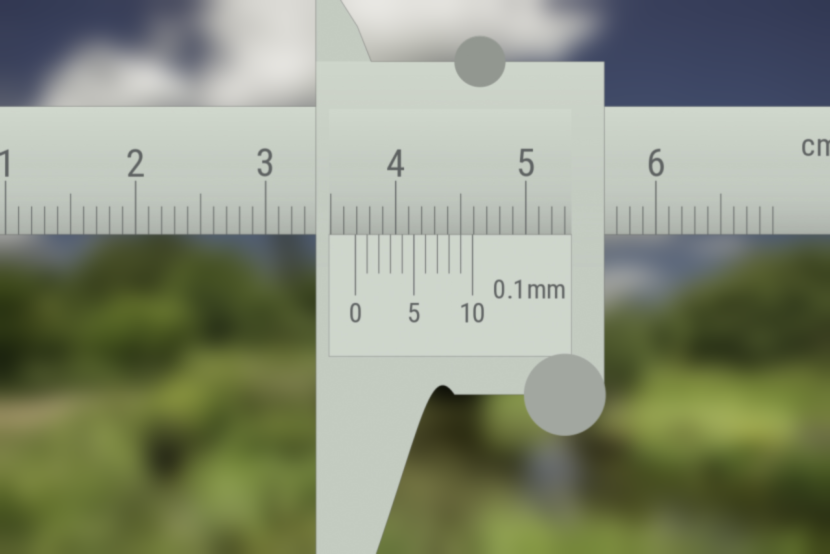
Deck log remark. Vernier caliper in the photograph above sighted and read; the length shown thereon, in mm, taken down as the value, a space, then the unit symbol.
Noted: 36.9 mm
